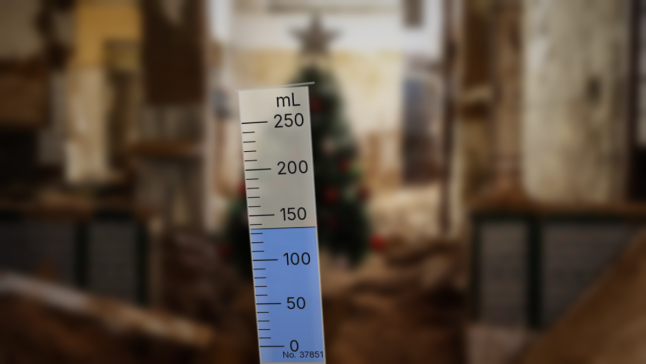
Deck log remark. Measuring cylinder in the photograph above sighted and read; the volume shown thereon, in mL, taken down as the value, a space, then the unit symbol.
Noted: 135 mL
